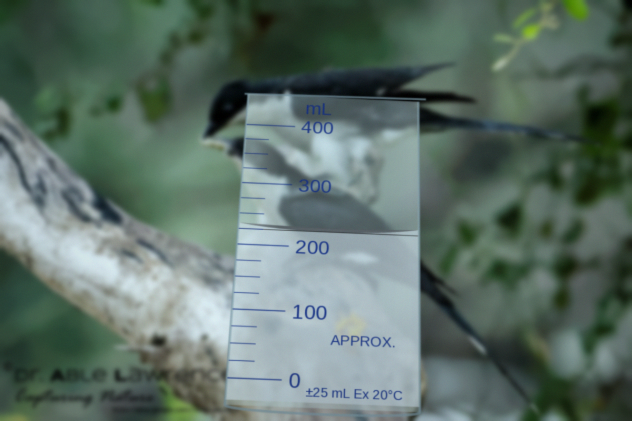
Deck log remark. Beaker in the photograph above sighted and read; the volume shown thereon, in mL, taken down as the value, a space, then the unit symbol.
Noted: 225 mL
